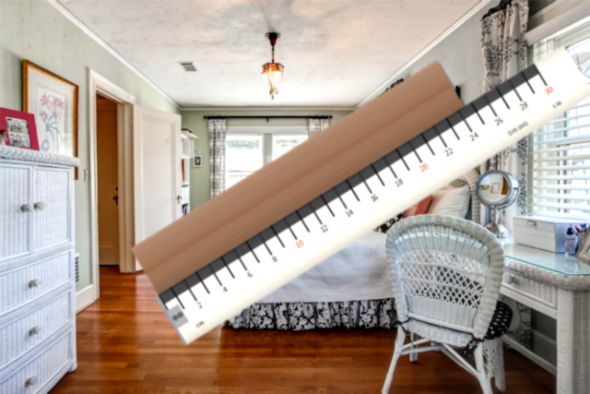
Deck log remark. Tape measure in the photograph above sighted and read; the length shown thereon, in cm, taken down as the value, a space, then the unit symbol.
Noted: 24.5 cm
